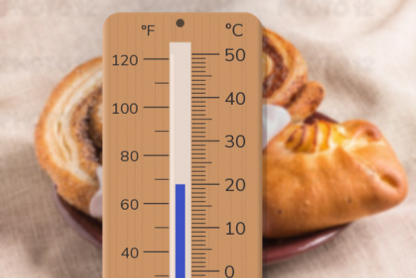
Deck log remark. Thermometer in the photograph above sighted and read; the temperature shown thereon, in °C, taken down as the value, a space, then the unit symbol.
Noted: 20 °C
